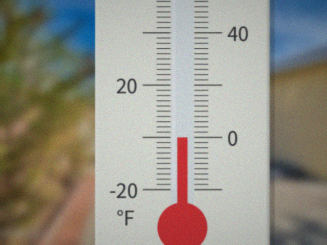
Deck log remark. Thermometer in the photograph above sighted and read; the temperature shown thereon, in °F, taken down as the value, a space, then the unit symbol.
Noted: 0 °F
